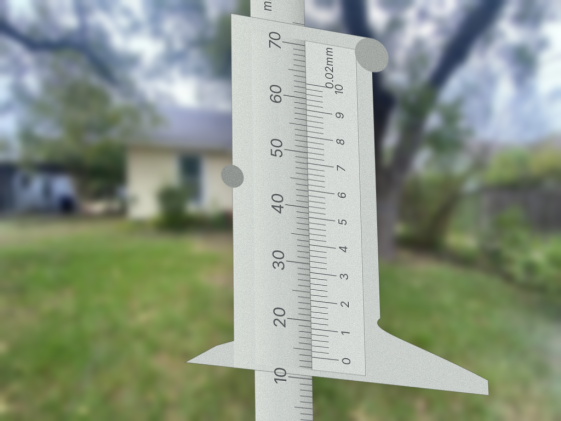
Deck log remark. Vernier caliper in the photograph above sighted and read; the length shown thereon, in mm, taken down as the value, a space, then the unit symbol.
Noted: 13.8 mm
